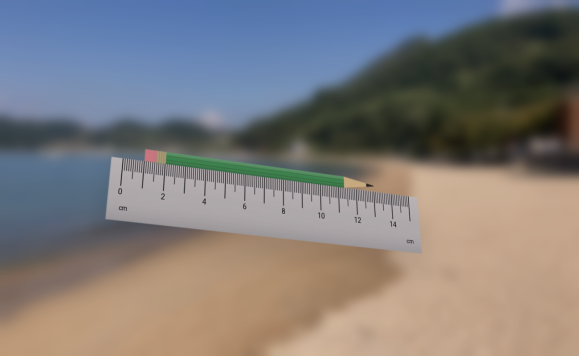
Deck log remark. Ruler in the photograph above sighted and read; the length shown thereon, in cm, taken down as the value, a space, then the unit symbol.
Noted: 12 cm
